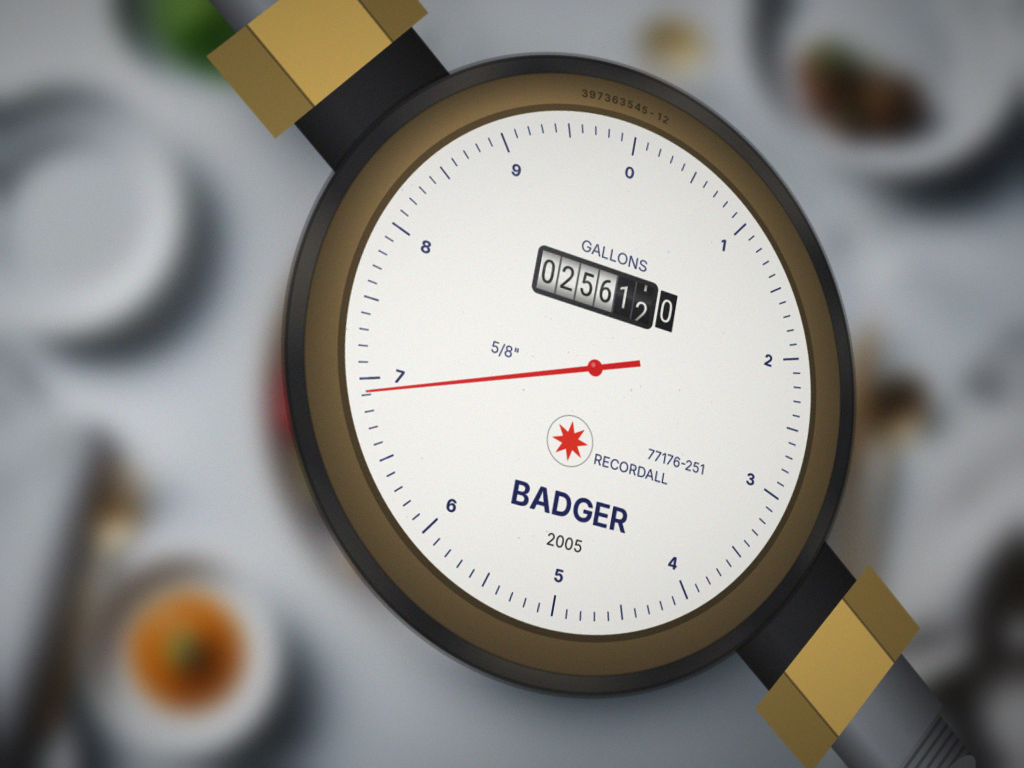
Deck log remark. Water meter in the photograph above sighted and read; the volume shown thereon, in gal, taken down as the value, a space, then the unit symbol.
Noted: 256116.9 gal
